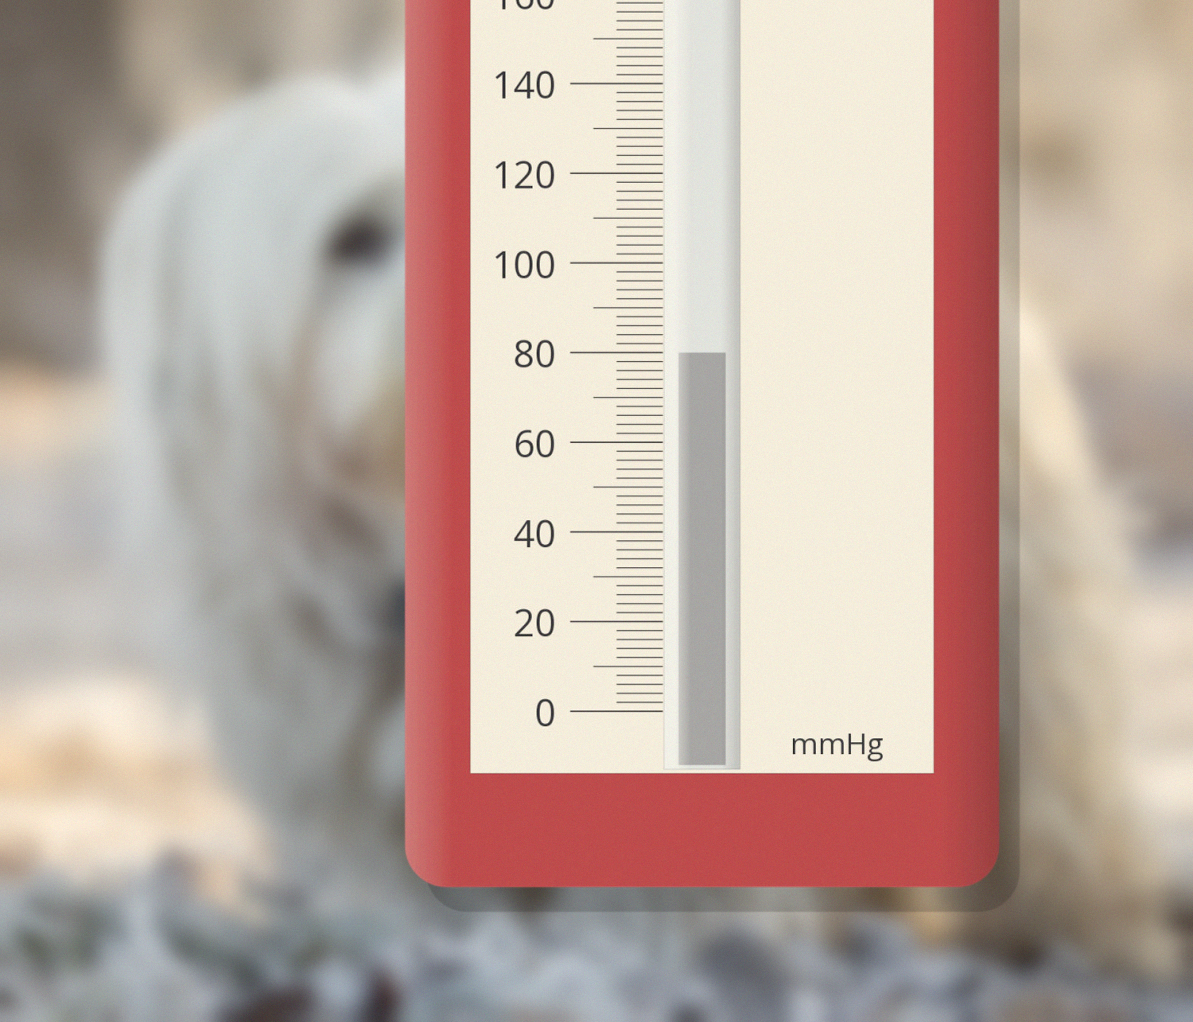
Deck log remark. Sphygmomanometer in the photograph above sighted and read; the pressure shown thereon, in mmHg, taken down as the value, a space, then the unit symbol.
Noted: 80 mmHg
